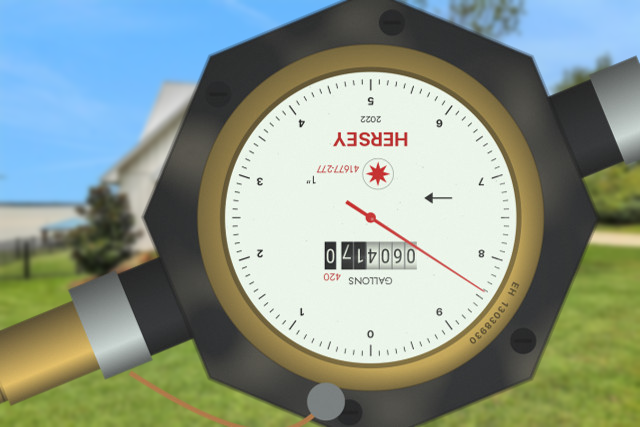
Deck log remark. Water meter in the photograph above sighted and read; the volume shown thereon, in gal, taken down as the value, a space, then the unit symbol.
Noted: 604168.4 gal
